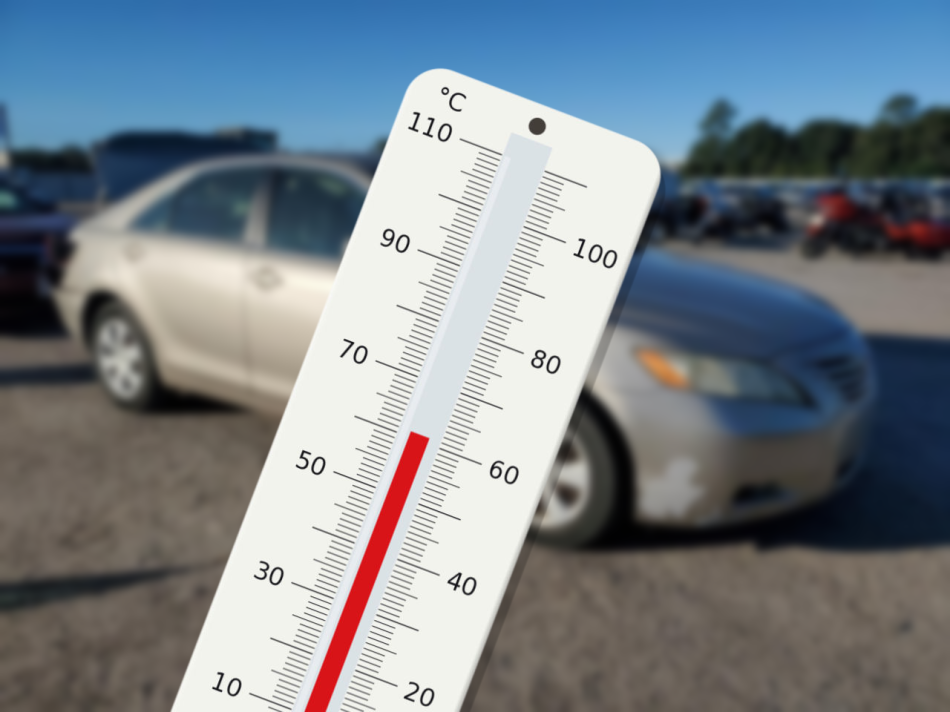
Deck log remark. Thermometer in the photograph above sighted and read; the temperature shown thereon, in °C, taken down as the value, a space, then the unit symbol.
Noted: 61 °C
